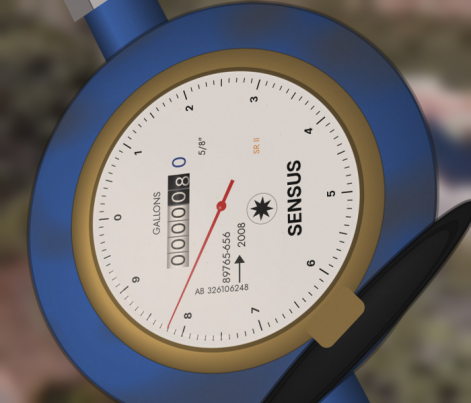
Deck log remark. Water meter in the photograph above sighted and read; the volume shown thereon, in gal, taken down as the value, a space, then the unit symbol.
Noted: 78.2 gal
